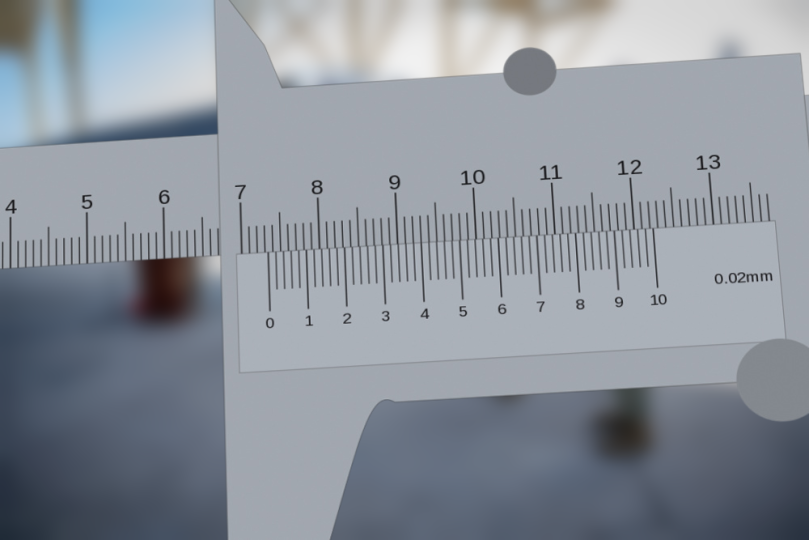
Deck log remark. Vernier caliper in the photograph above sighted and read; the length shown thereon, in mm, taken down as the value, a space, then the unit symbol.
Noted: 73.4 mm
